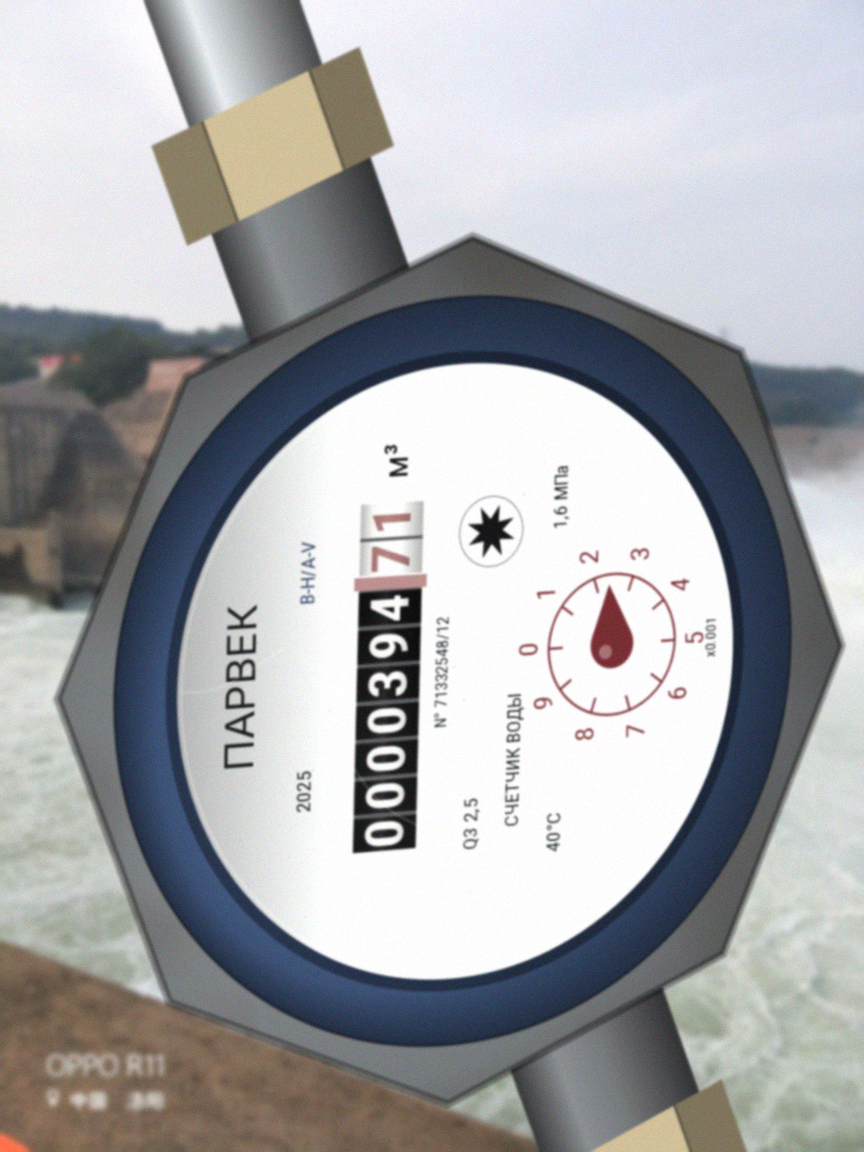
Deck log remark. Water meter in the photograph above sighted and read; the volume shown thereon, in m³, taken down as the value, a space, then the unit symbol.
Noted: 394.712 m³
